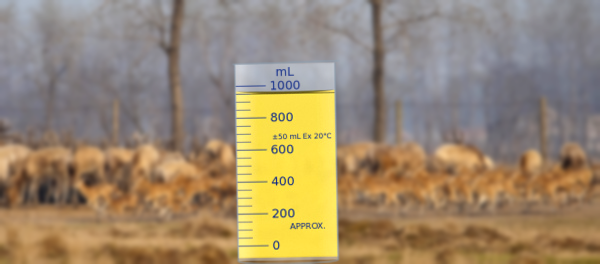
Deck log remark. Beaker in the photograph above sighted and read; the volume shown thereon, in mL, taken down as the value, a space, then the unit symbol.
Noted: 950 mL
